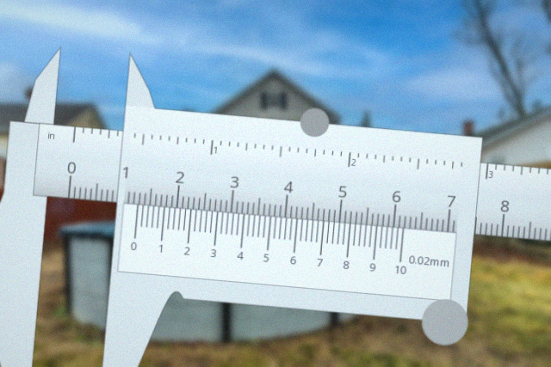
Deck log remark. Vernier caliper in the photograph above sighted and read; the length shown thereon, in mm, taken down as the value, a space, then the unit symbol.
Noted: 12.8 mm
